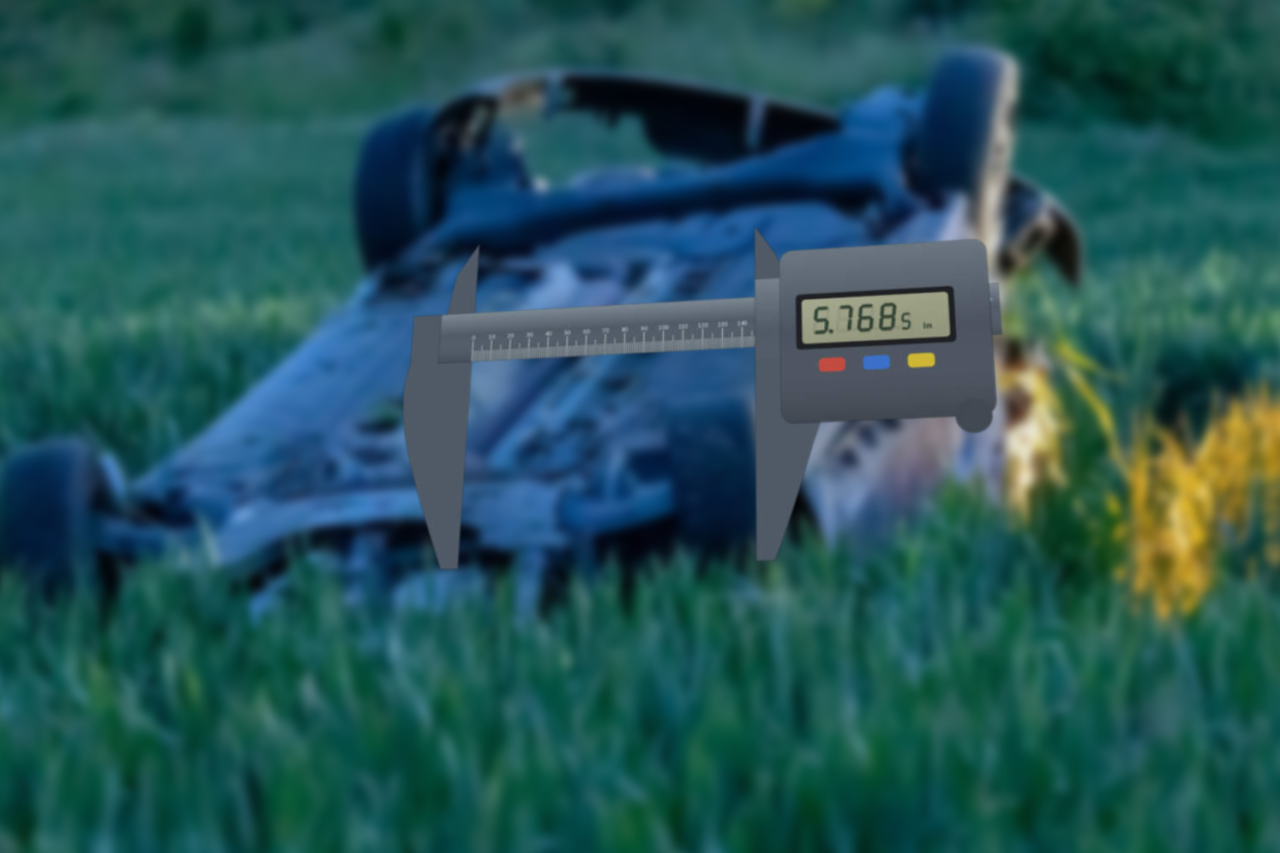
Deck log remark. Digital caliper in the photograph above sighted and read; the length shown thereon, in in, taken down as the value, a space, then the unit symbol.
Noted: 5.7685 in
